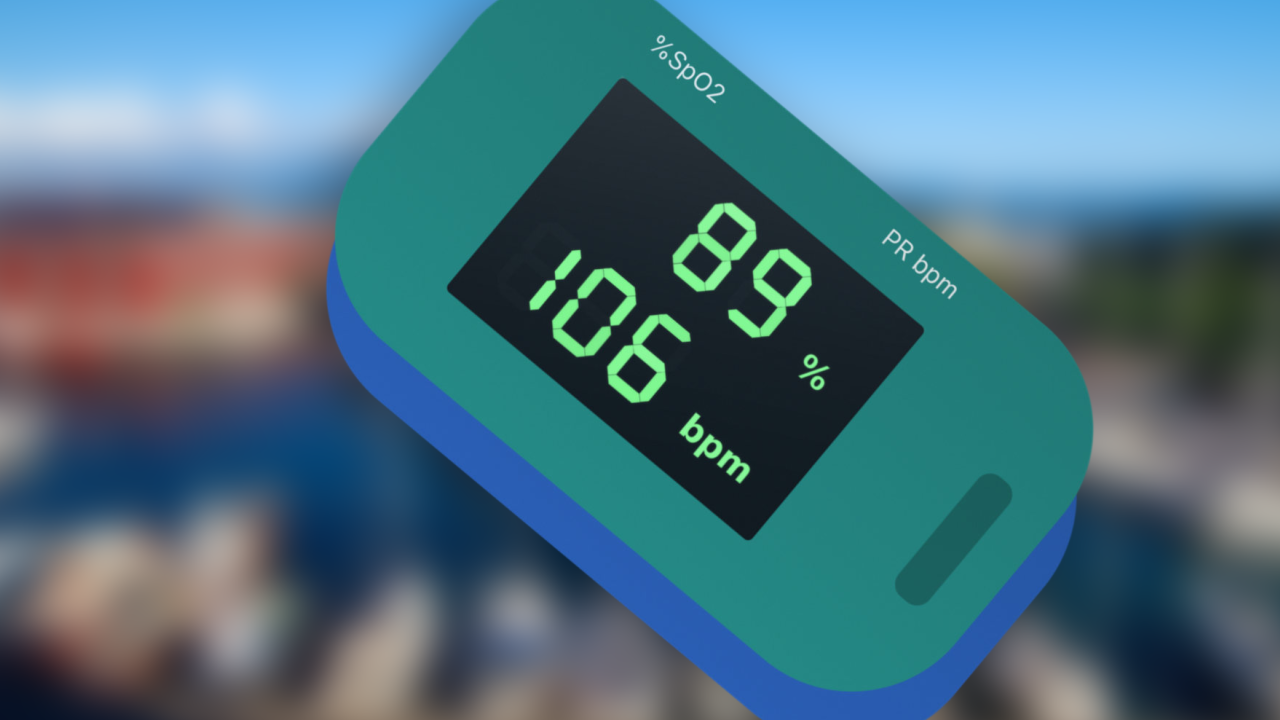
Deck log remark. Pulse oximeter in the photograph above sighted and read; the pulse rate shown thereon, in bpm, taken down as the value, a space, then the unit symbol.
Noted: 106 bpm
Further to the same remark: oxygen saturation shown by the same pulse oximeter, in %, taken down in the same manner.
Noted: 89 %
